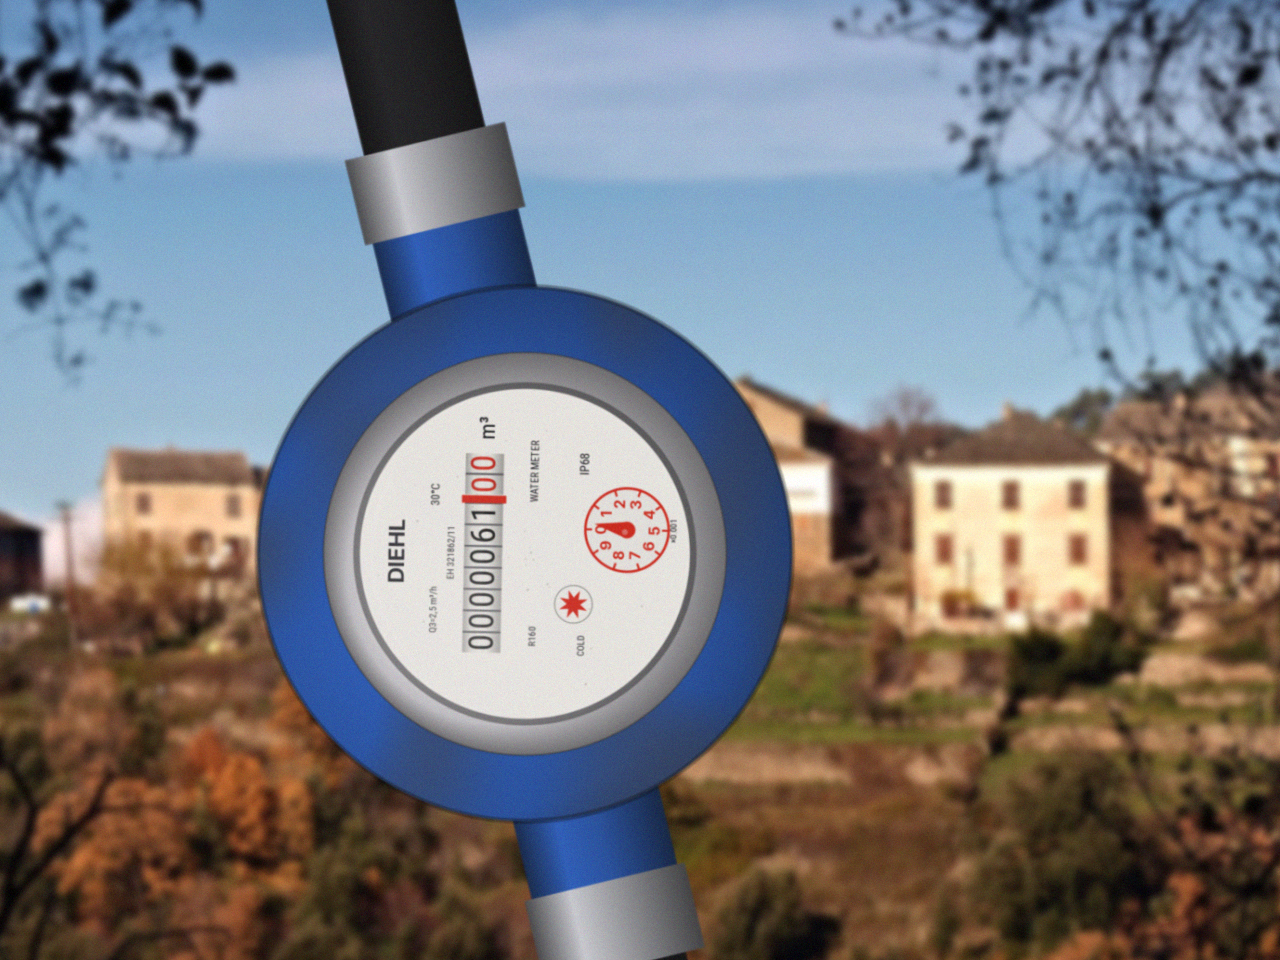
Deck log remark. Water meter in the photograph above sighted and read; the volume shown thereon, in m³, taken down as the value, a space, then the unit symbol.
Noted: 61.000 m³
